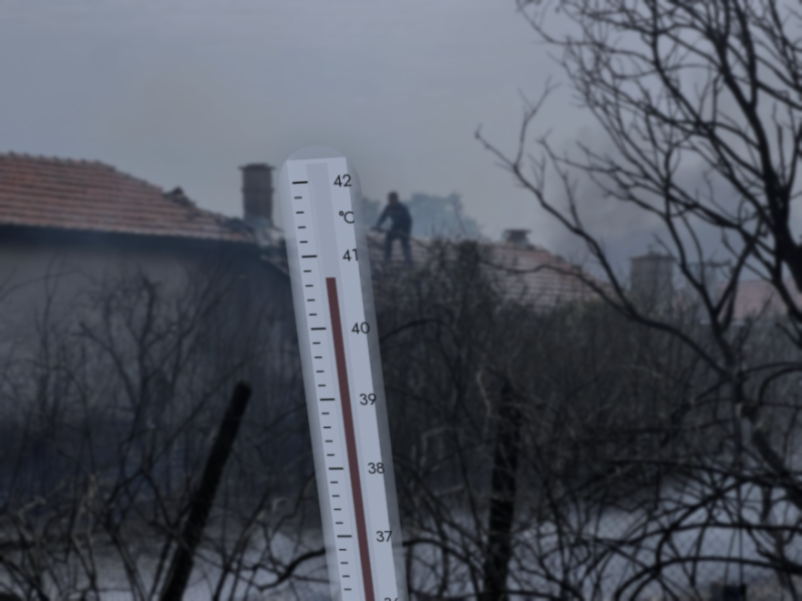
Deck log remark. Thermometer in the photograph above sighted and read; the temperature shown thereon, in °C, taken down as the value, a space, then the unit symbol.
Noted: 40.7 °C
